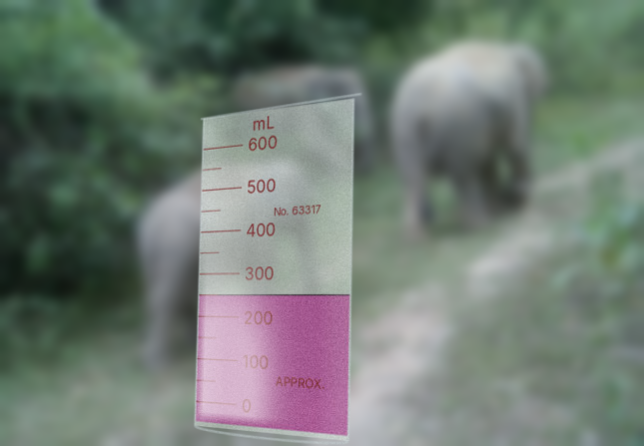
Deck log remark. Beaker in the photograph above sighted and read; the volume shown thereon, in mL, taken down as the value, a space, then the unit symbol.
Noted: 250 mL
